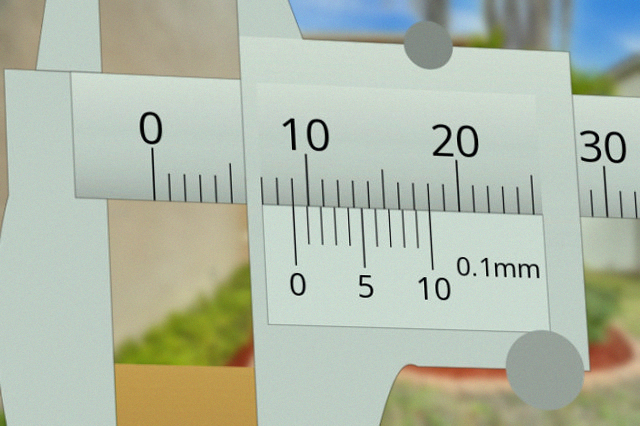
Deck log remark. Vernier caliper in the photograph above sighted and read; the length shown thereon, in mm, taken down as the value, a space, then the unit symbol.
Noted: 9.0 mm
